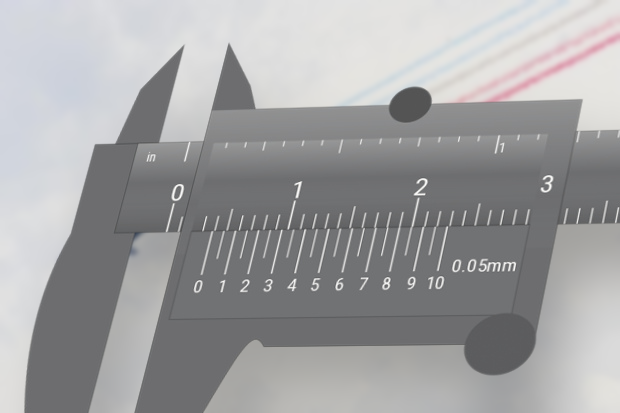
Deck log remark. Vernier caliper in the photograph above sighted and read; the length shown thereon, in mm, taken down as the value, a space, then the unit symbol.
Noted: 3.8 mm
